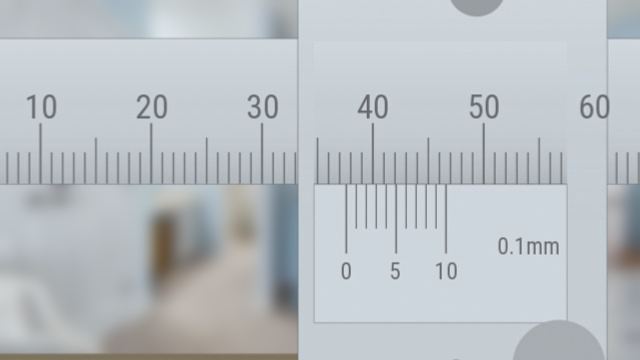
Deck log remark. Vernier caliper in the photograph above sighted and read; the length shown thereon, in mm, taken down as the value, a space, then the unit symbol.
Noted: 37.6 mm
